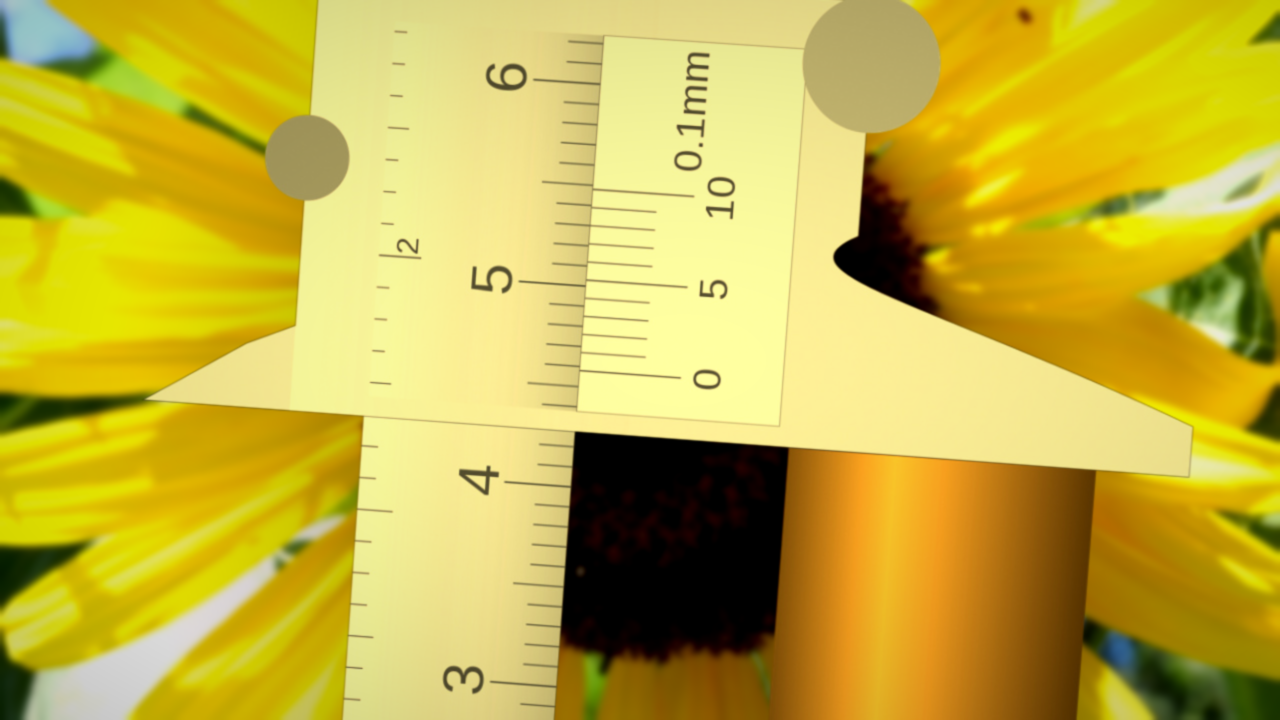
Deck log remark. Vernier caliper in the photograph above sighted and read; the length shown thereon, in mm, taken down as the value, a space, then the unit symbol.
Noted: 45.8 mm
